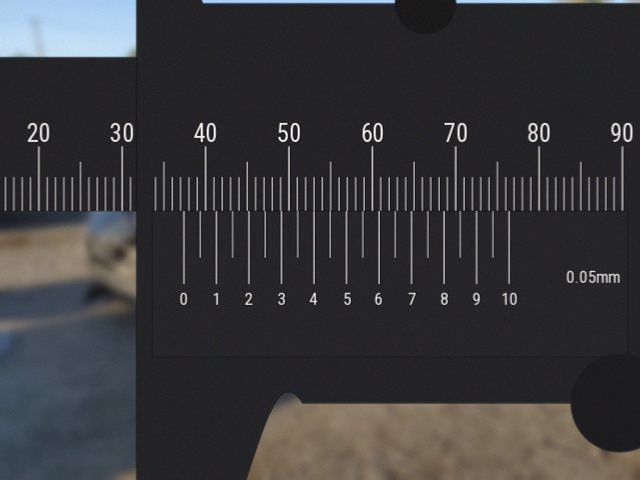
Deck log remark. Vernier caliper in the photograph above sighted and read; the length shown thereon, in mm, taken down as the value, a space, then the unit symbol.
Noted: 37.4 mm
